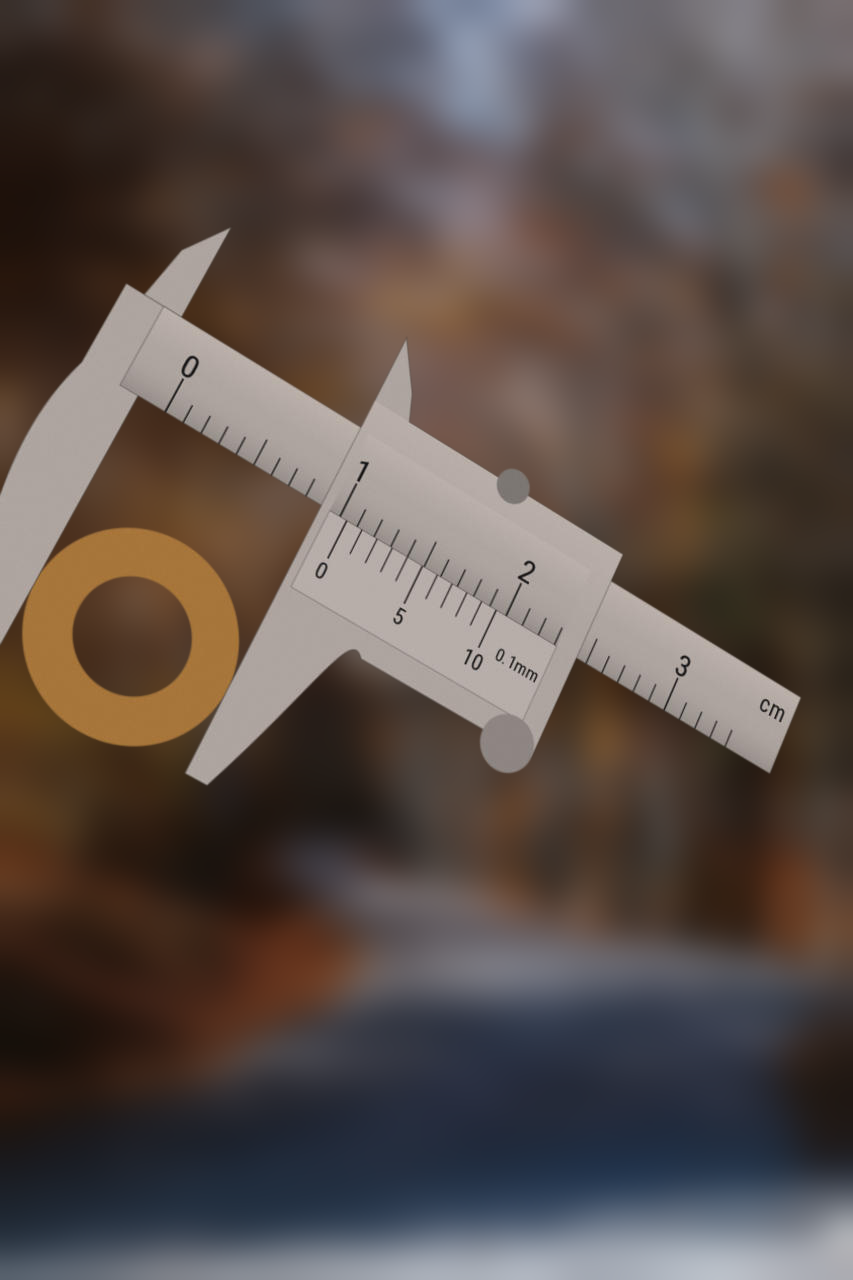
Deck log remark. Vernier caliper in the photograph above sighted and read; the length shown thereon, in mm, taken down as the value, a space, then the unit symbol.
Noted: 10.4 mm
